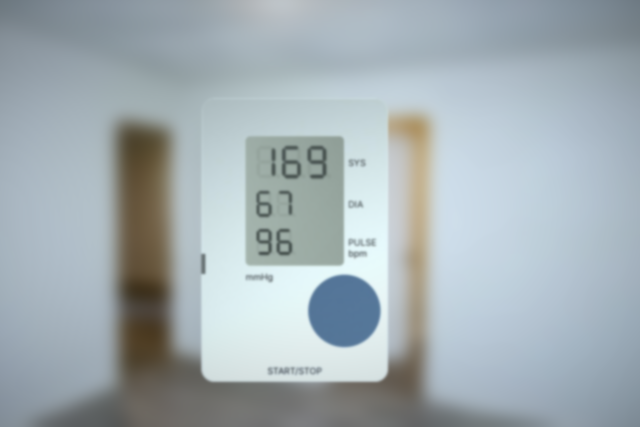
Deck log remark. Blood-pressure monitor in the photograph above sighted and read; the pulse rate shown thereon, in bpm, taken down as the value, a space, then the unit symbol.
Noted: 96 bpm
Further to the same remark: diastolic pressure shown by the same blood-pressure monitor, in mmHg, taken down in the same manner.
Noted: 67 mmHg
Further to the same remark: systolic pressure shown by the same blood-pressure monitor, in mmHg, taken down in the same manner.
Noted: 169 mmHg
